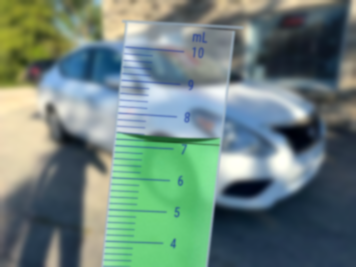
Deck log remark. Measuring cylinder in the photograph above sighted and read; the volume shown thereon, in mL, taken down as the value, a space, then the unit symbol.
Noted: 7.2 mL
